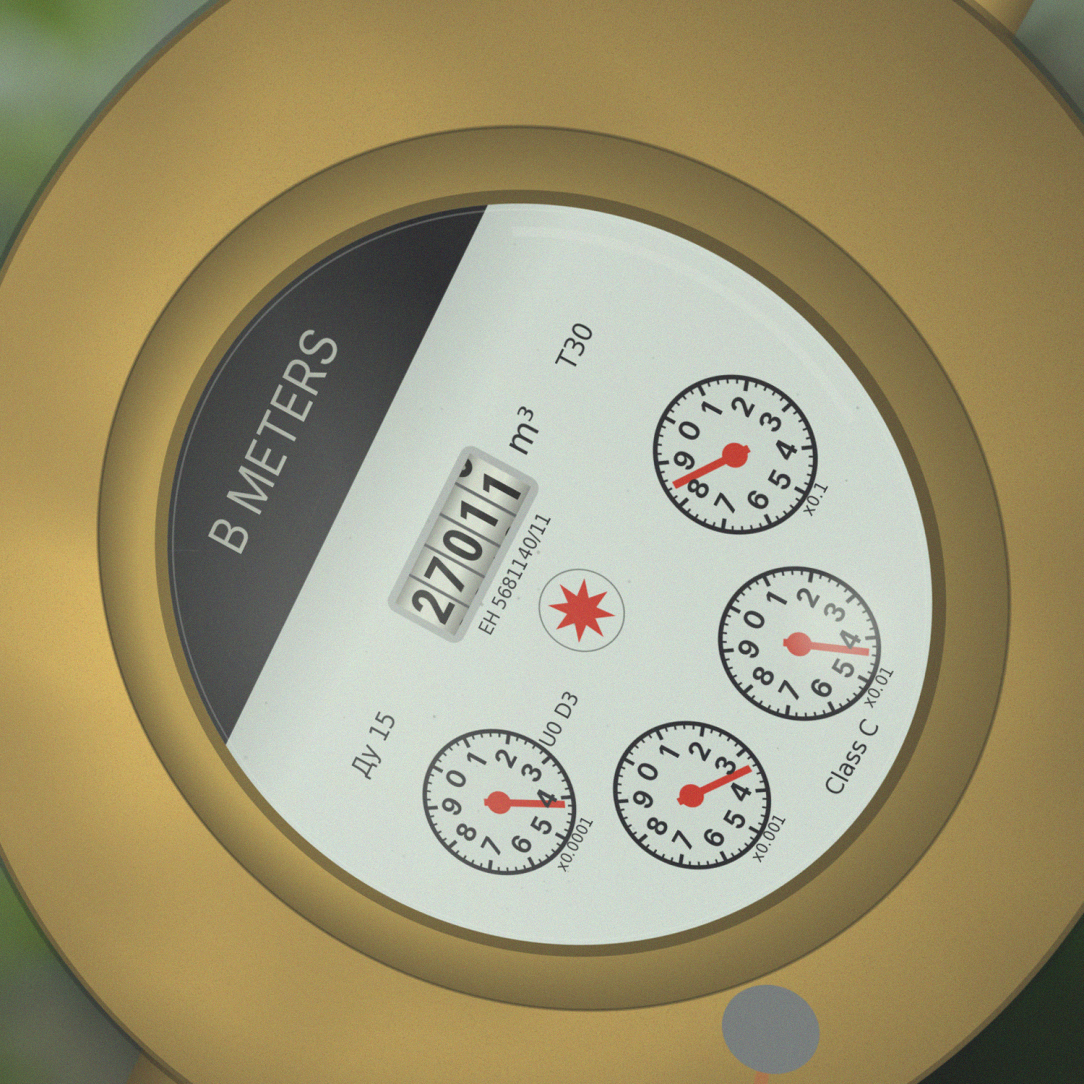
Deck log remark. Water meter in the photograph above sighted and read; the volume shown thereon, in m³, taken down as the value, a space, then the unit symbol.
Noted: 27010.8434 m³
